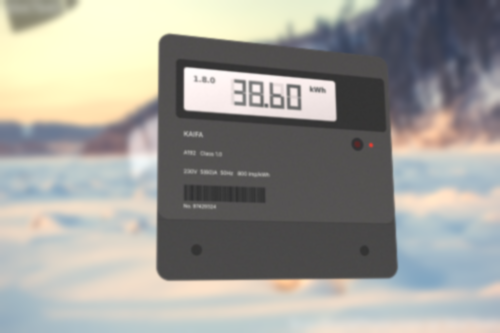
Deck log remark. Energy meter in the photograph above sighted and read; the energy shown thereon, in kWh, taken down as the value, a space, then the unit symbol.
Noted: 38.60 kWh
